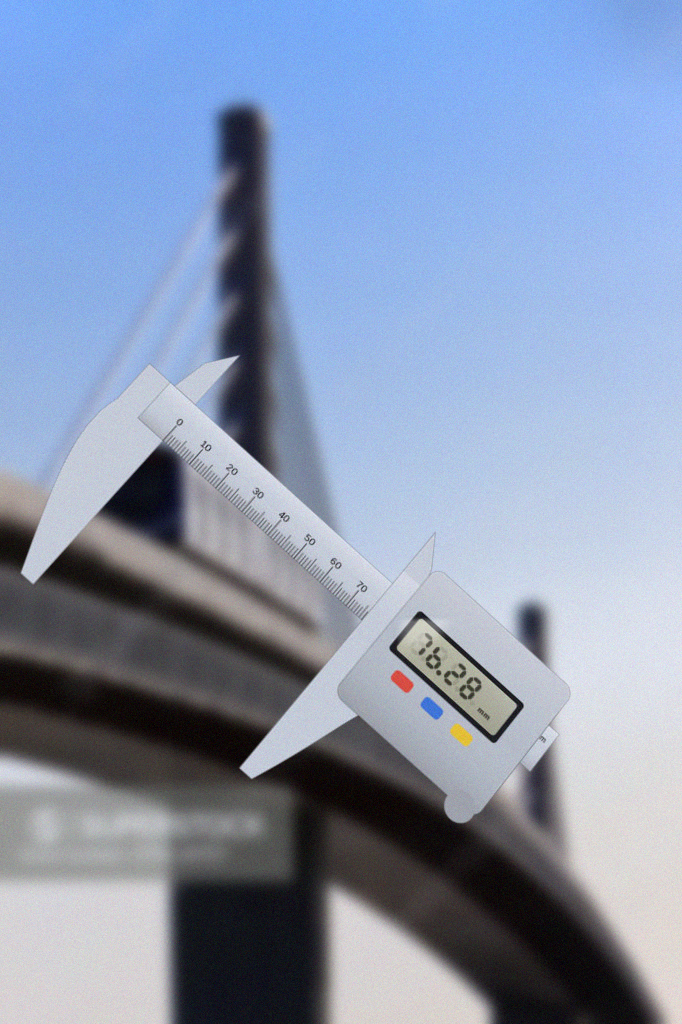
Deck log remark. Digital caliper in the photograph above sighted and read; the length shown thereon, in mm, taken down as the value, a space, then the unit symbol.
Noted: 76.28 mm
